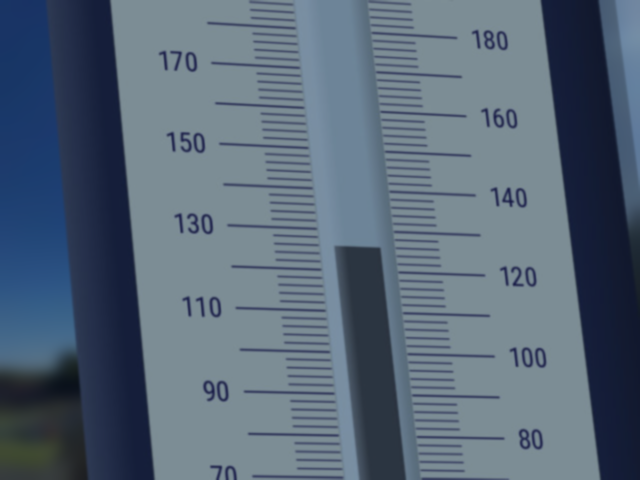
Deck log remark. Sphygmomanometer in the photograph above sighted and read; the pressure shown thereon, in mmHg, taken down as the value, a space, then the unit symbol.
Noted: 126 mmHg
